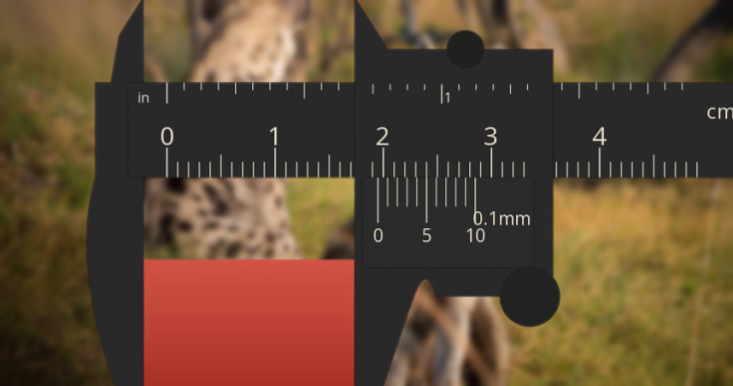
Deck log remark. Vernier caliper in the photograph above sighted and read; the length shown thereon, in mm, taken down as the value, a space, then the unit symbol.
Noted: 19.5 mm
